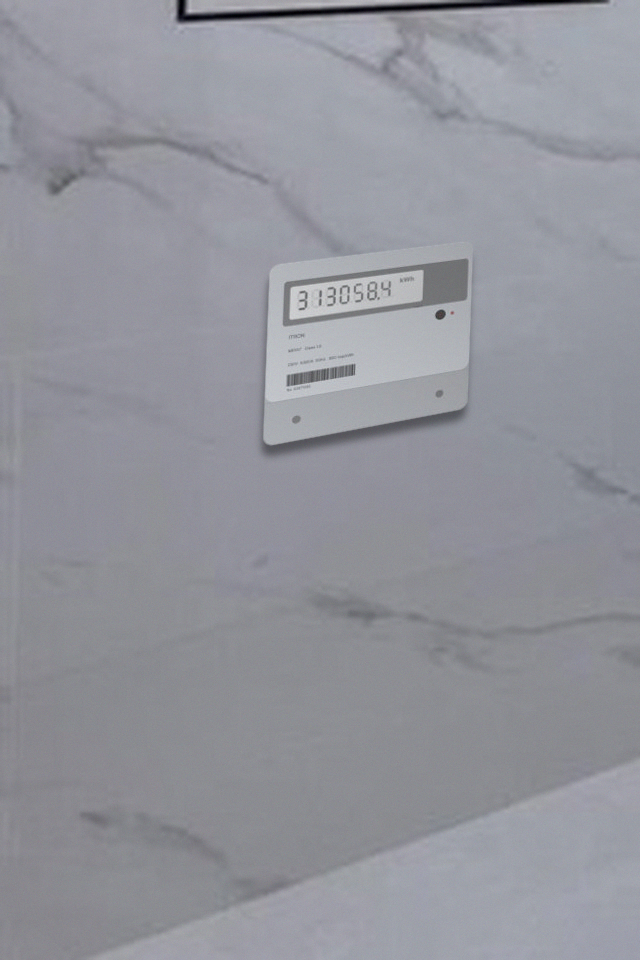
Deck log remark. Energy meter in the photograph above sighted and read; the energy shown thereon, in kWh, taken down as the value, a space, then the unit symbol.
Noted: 313058.4 kWh
